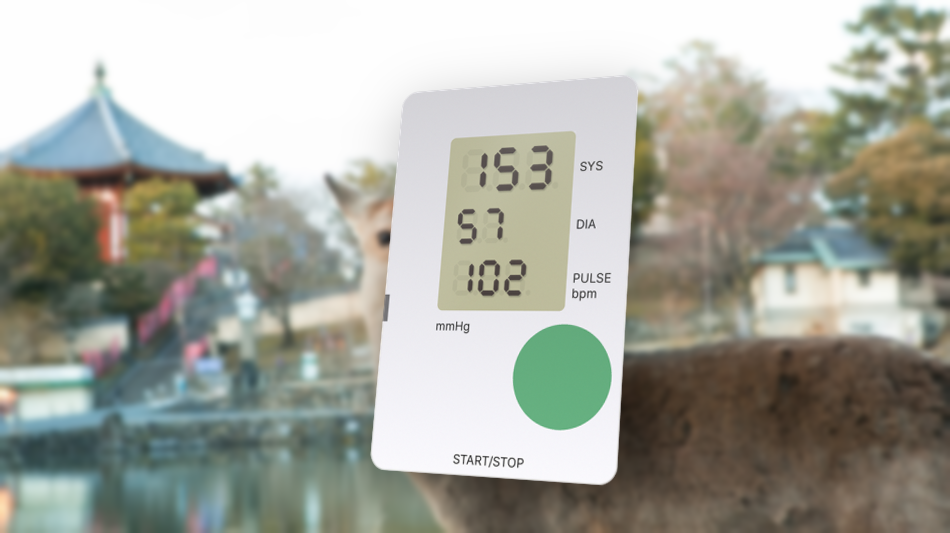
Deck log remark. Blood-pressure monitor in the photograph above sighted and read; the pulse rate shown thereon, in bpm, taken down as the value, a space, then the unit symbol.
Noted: 102 bpm
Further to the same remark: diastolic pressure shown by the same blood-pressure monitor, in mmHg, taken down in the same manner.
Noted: 57 mmHg
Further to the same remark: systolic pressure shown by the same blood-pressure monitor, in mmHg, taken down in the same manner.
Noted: 153 mmHg
